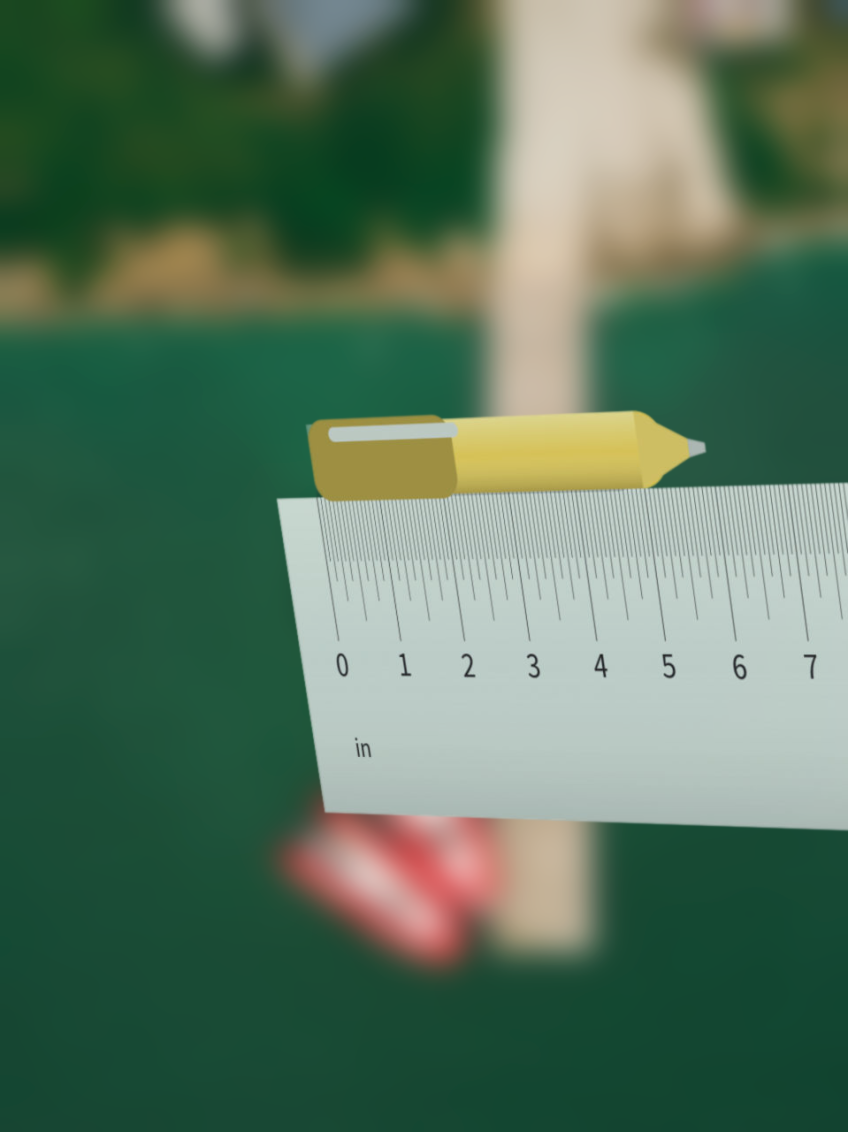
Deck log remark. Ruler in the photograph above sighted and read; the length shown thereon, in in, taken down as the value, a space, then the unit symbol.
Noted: 5.9375 in
